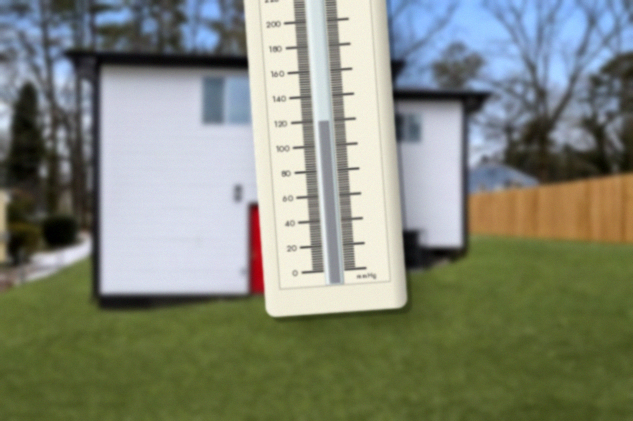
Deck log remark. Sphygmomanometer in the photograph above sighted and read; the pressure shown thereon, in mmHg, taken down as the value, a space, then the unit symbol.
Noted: 120 mmHg
